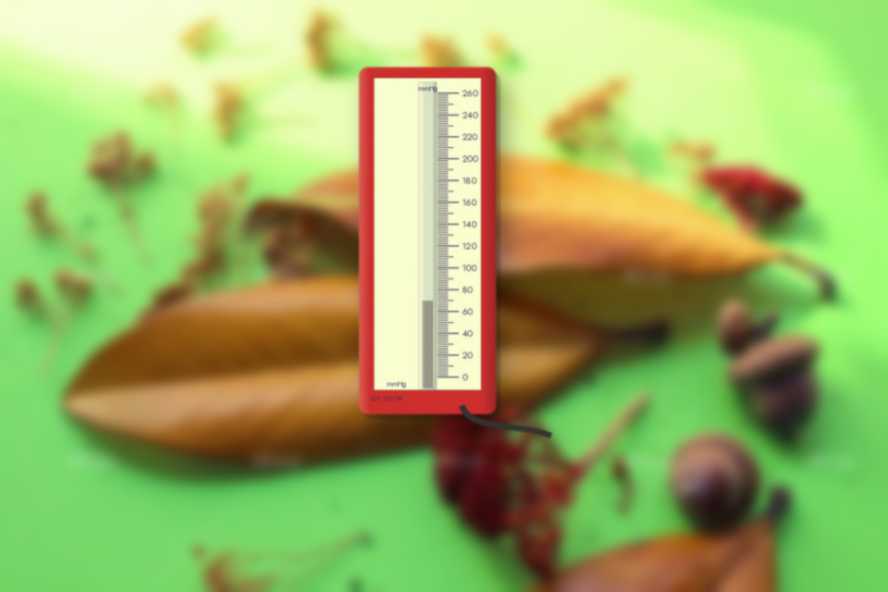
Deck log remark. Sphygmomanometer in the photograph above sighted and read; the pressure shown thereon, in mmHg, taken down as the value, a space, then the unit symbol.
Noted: 70 mmHg
